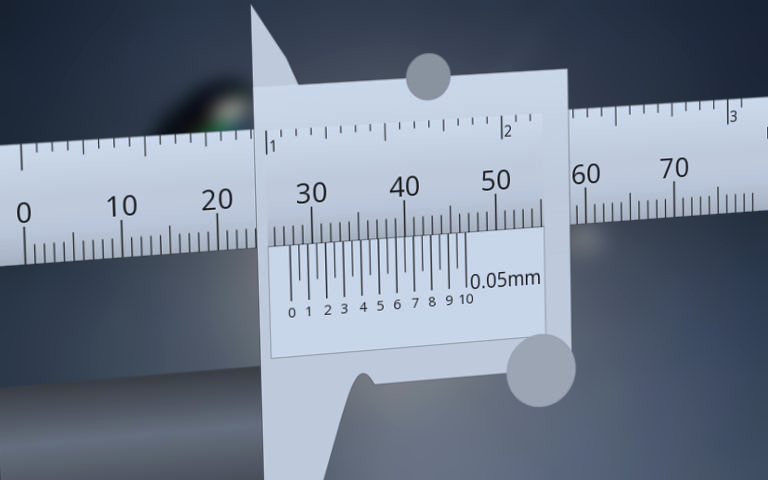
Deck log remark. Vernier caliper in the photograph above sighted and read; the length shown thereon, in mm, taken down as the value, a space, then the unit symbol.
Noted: 27.6 mm
